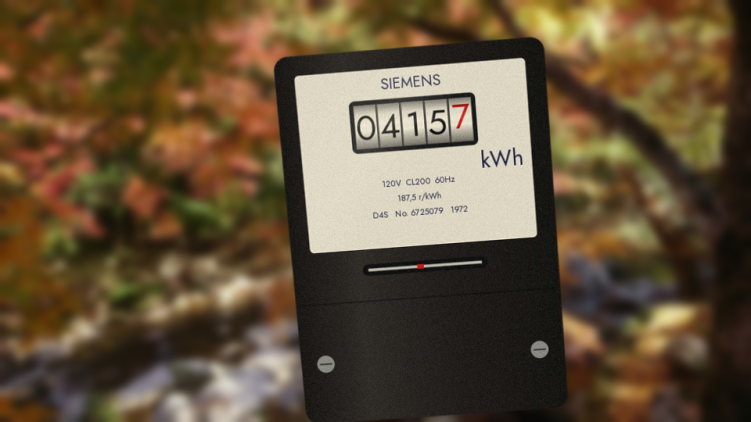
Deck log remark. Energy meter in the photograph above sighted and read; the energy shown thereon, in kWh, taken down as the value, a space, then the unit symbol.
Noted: 415.7 kWh
